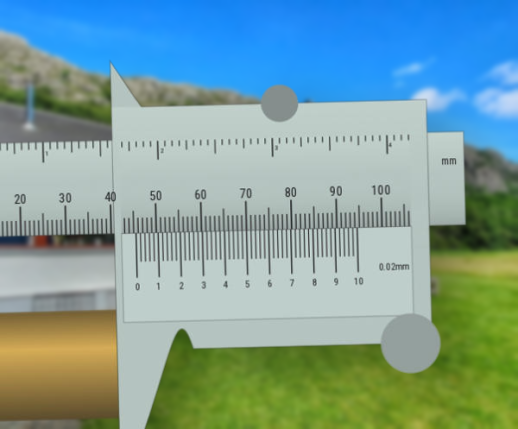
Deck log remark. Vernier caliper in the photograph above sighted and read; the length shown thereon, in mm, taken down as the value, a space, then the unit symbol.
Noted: 45.5 mm
